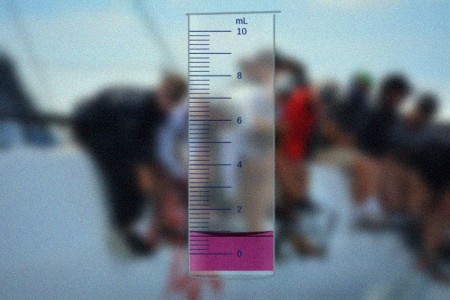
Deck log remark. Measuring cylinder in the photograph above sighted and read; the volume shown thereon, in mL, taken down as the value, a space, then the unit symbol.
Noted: 0.8 mL
